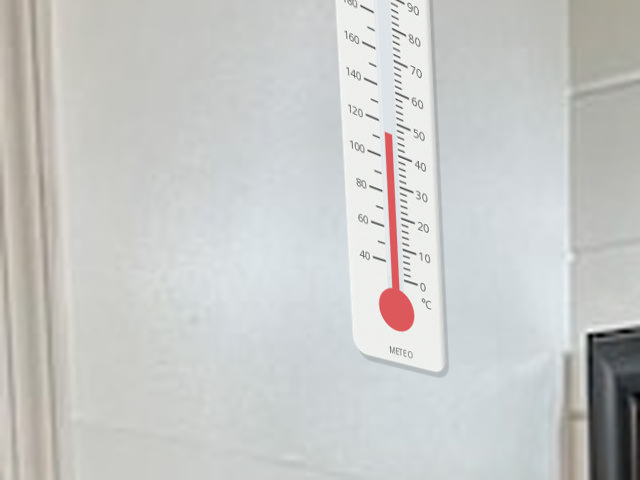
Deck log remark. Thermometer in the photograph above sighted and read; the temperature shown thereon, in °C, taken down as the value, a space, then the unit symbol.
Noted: 46 °C
